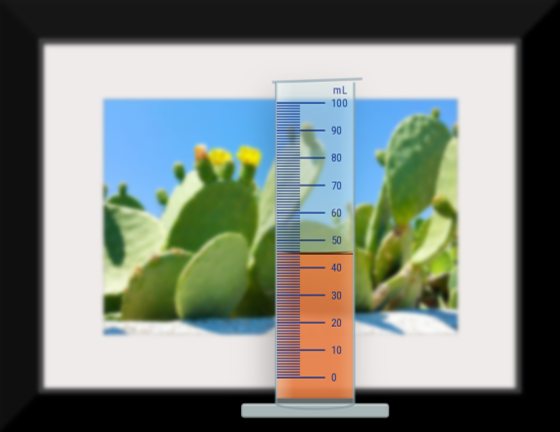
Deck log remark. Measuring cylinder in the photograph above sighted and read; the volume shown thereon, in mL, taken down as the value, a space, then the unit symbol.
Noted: 45 mL
